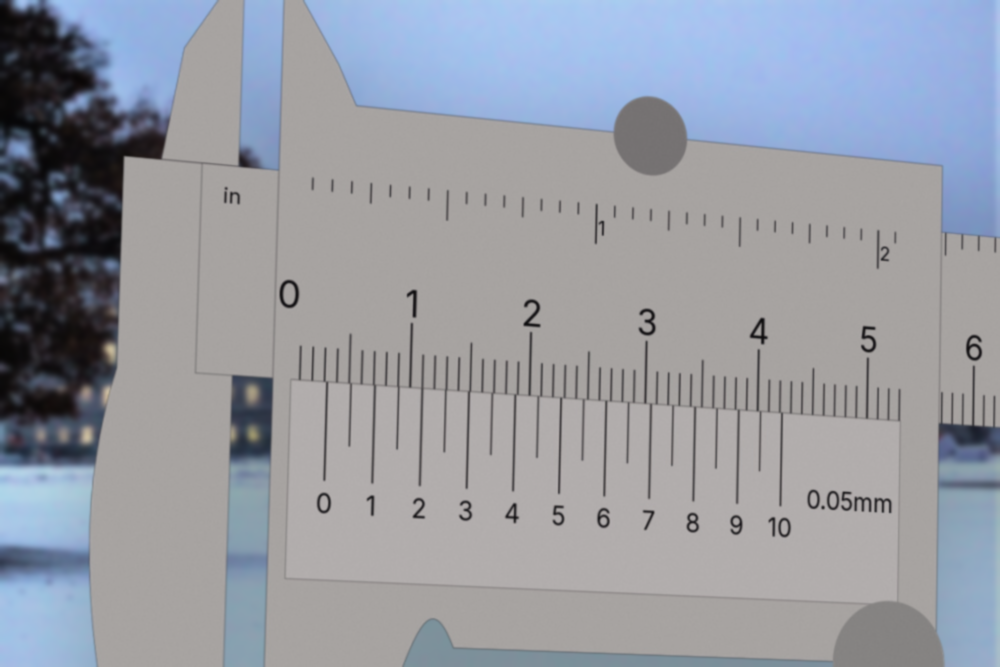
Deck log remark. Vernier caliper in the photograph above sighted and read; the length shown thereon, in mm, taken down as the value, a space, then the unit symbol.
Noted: 3.2 mm
